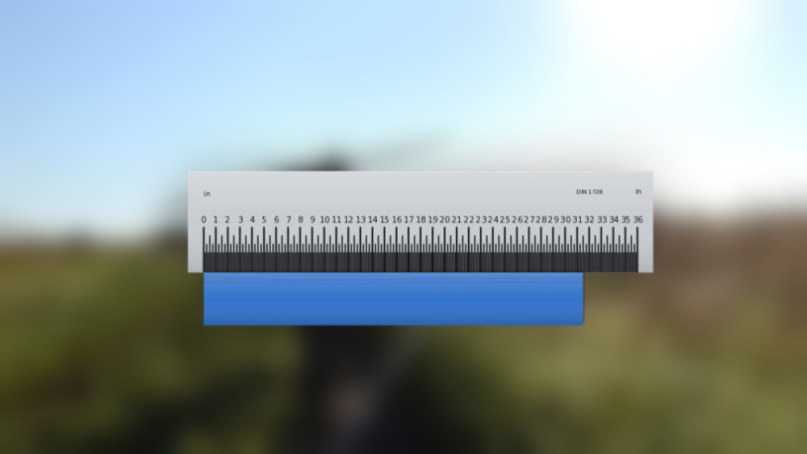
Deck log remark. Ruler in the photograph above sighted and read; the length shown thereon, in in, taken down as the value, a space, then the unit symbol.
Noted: 31.5 in
